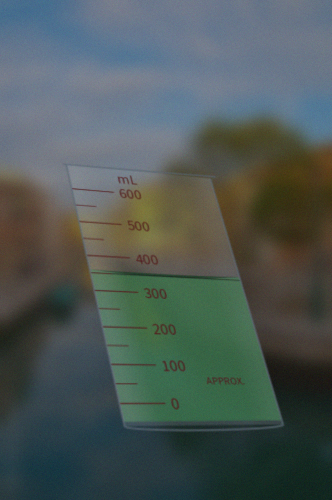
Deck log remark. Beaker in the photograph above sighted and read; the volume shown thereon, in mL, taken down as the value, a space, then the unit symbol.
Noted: 350 mL
